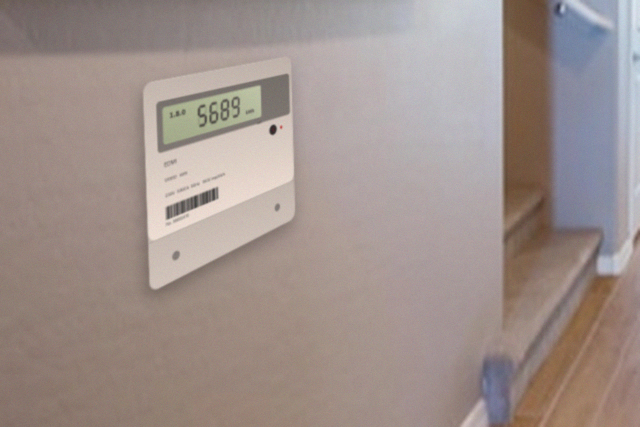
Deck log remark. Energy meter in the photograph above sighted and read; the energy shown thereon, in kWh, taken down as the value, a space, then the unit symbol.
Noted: 5689 kWh
